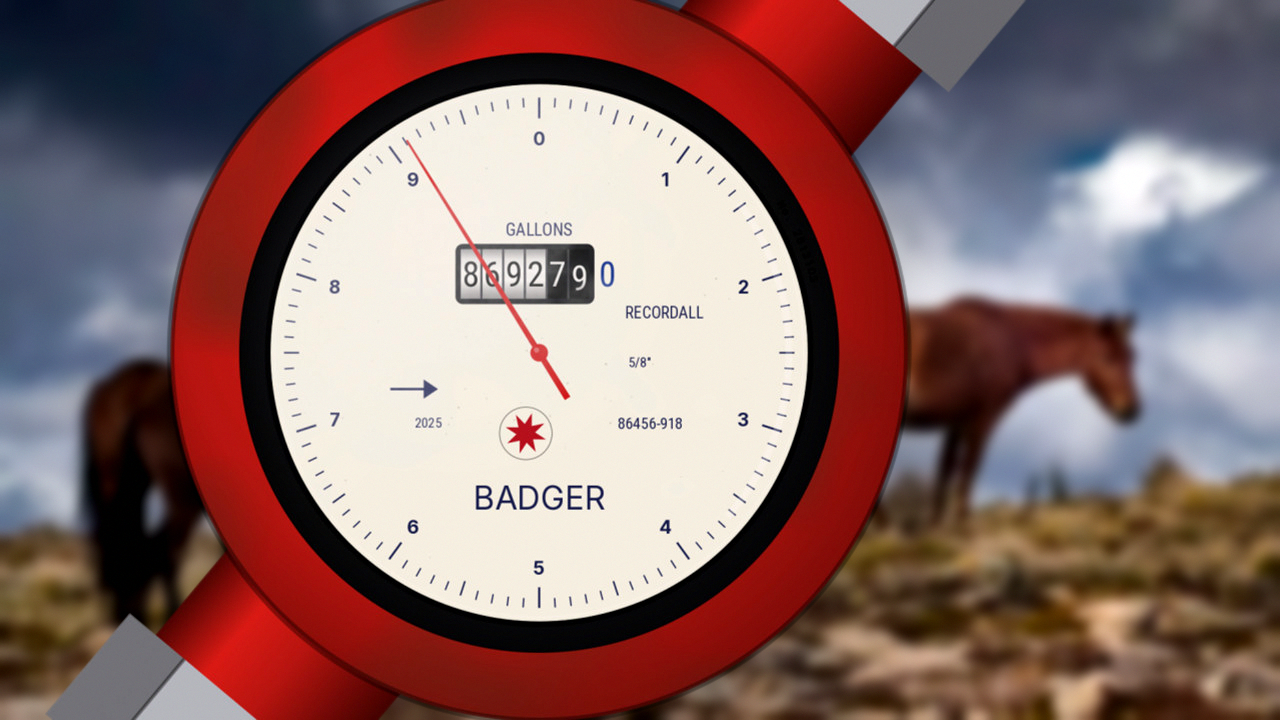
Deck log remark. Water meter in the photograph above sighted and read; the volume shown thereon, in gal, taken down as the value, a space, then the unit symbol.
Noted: 8692789.1 gal
